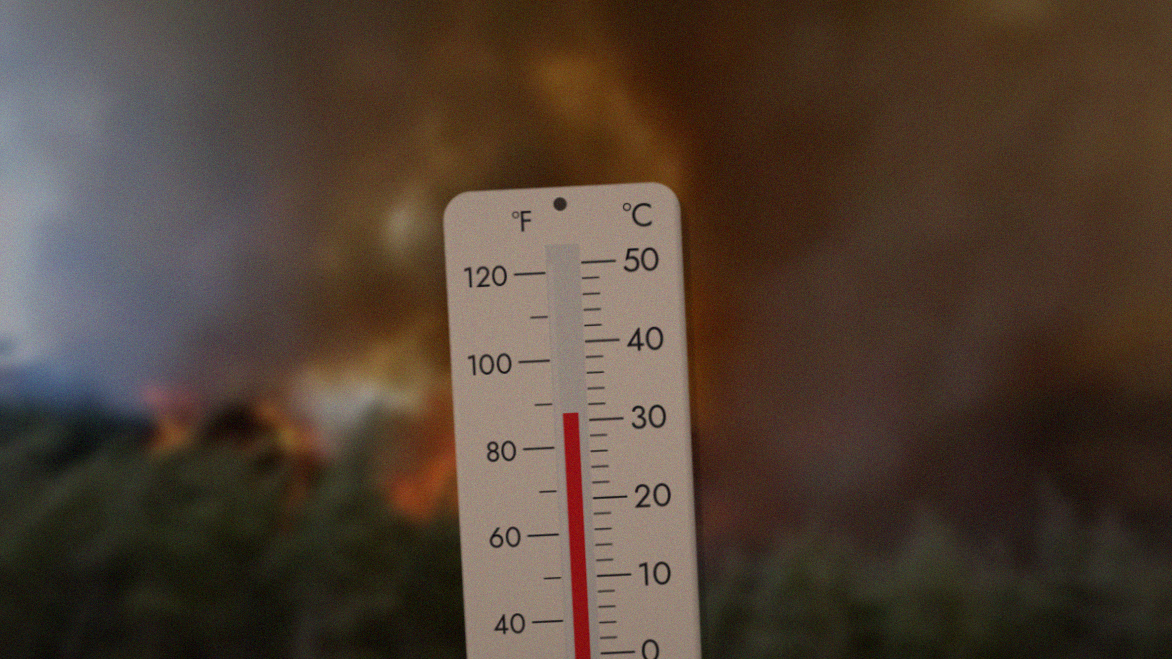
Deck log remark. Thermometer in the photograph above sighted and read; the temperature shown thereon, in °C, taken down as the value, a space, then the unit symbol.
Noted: 31 °C
